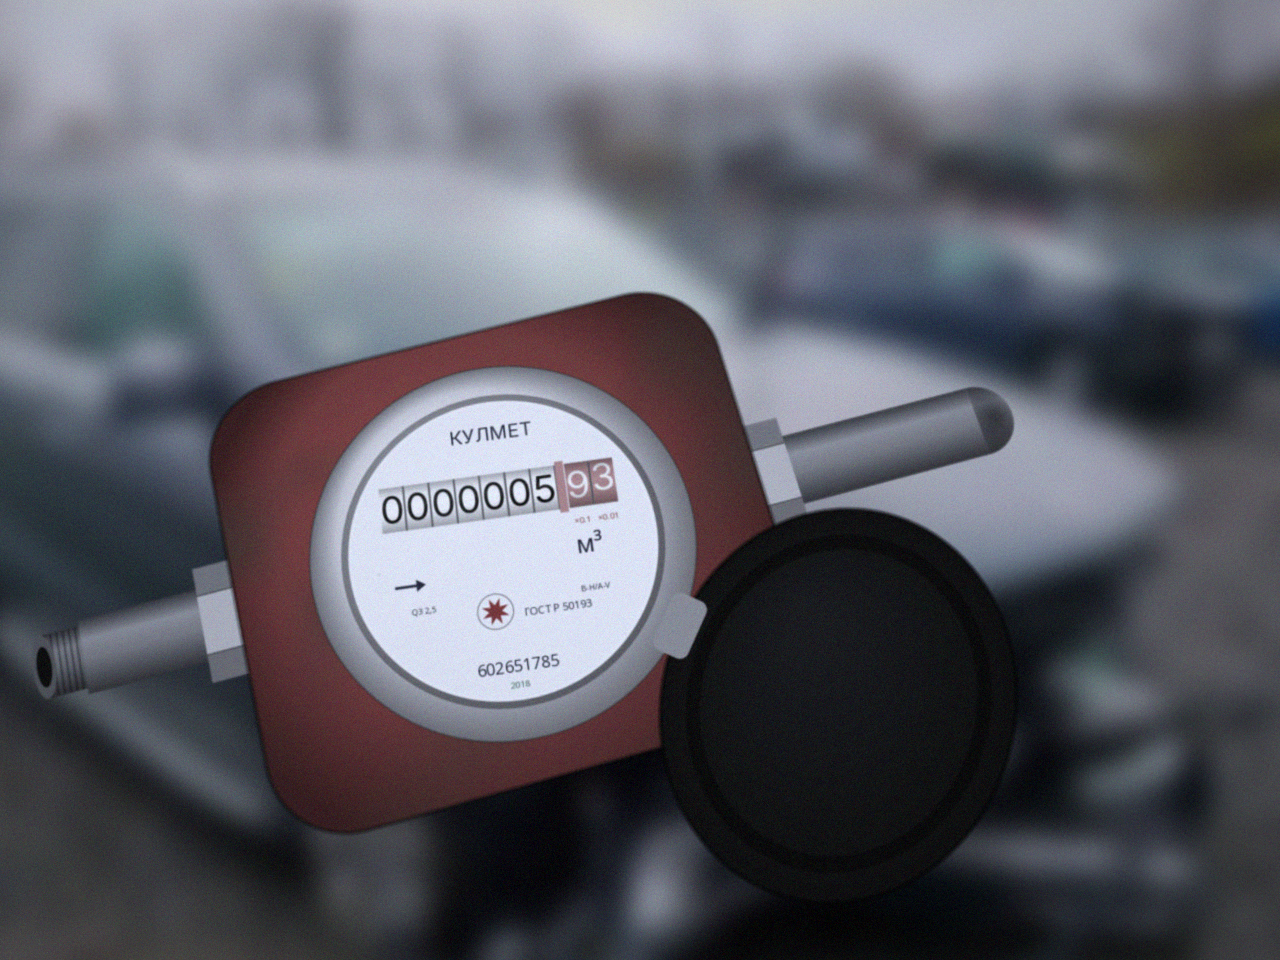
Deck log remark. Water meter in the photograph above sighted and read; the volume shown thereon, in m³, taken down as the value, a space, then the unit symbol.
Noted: 5.93 m³
